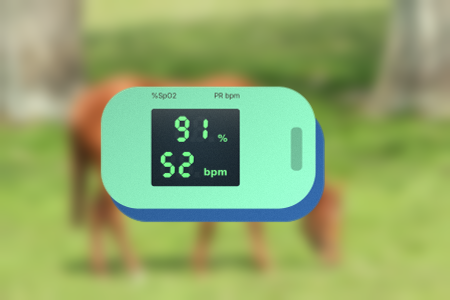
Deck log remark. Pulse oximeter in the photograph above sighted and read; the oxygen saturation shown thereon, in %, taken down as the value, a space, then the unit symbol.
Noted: 91 %
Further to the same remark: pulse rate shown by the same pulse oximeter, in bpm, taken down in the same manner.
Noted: 52 bpm
